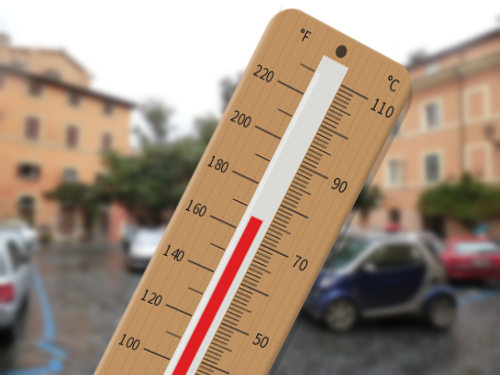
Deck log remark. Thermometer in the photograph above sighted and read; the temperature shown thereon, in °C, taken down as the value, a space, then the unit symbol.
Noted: 75 °C
